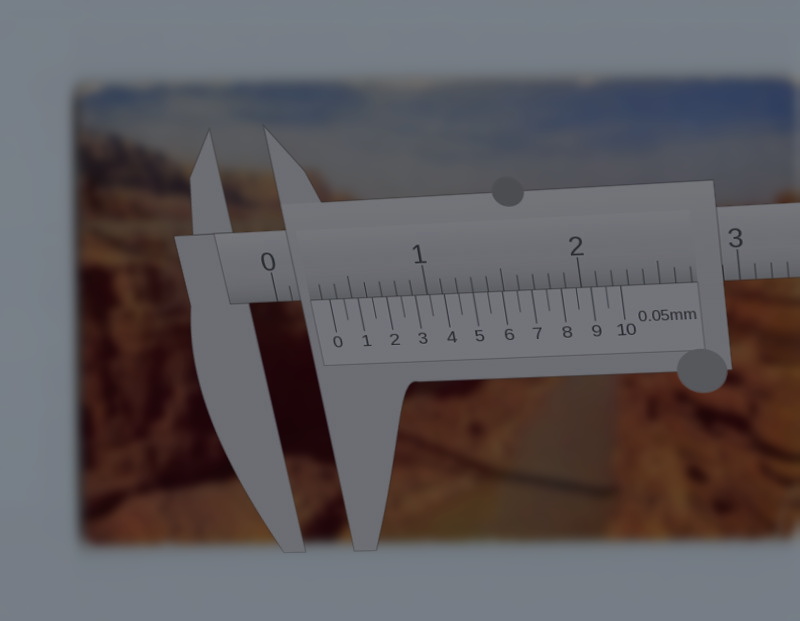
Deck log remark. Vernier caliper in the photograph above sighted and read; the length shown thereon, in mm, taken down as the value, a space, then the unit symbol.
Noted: 3.5 mm
